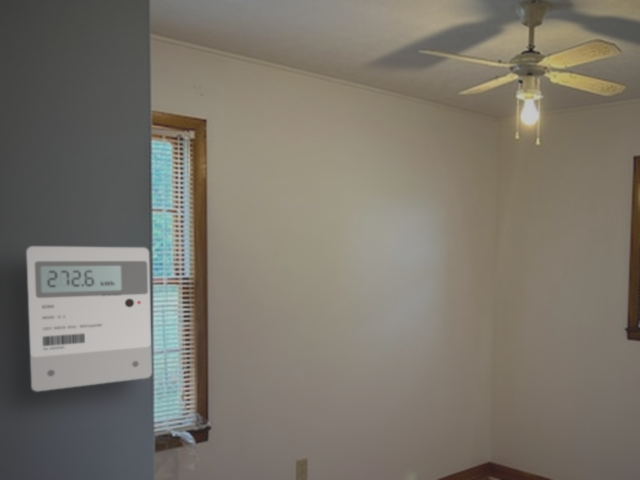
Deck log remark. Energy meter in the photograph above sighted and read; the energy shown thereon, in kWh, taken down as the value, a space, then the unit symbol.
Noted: 272.6 kWh
